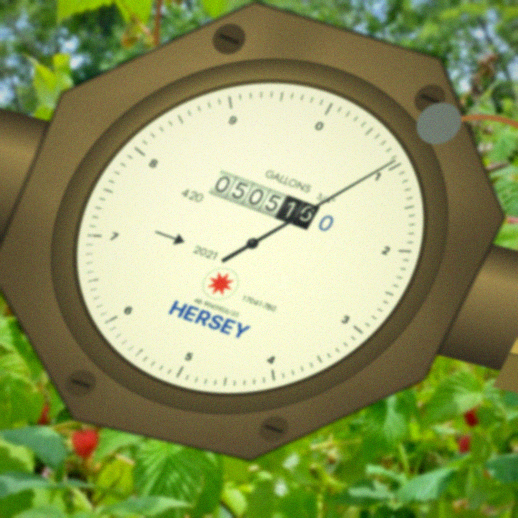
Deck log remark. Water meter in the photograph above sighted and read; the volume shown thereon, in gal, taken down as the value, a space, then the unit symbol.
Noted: 505160.9 gal
